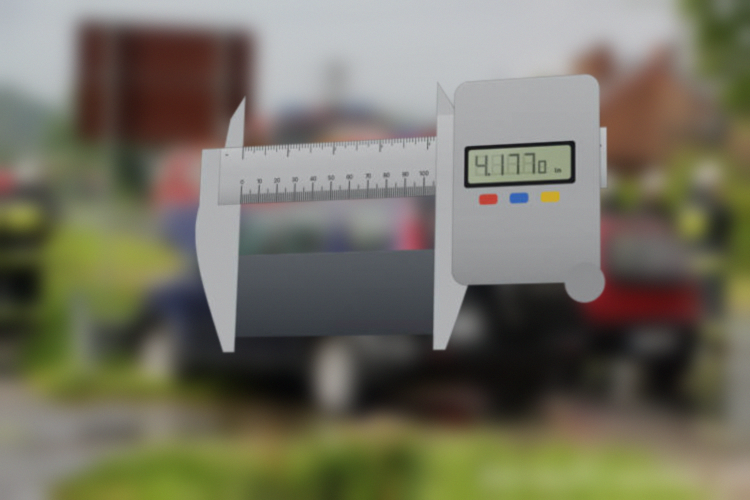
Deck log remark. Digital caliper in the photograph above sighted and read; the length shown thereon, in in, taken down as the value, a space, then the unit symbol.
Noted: 4.1770 in
